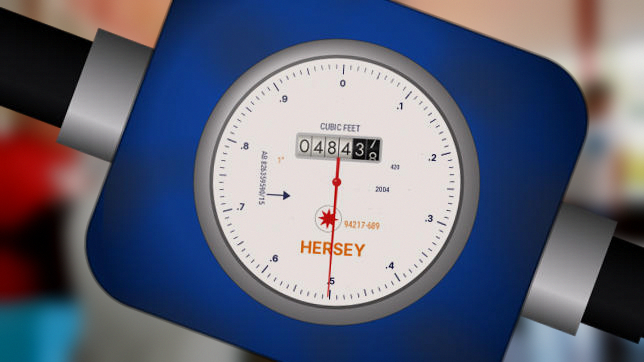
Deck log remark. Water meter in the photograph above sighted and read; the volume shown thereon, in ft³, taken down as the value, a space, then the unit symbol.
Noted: 48437.50 ft³
